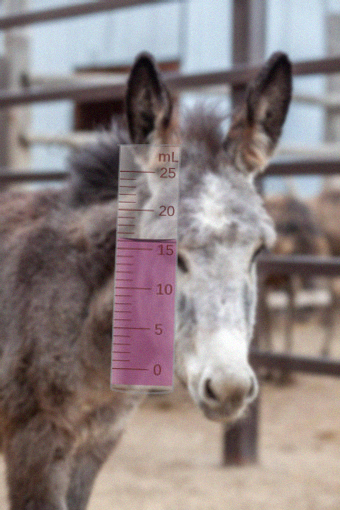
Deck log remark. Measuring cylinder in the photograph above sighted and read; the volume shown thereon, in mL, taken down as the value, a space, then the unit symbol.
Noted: 16 mL
